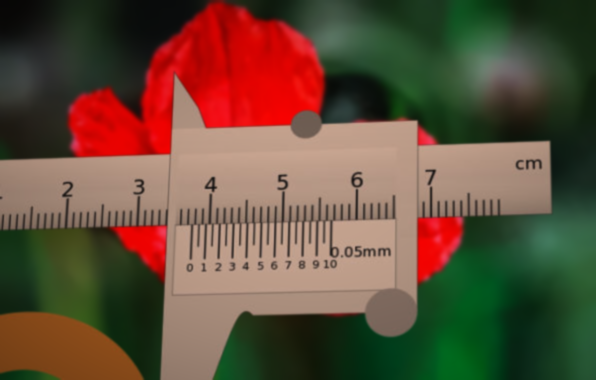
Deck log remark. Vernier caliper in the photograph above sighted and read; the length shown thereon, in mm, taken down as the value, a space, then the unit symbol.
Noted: 37.6 mm
